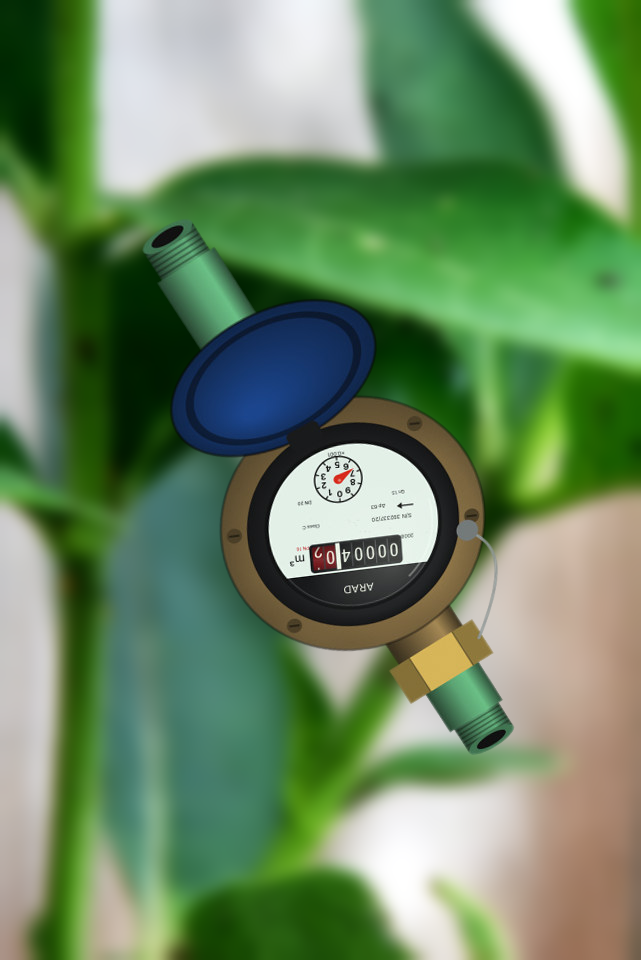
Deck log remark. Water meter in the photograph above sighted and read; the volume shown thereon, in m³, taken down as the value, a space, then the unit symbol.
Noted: 4.016 m³
